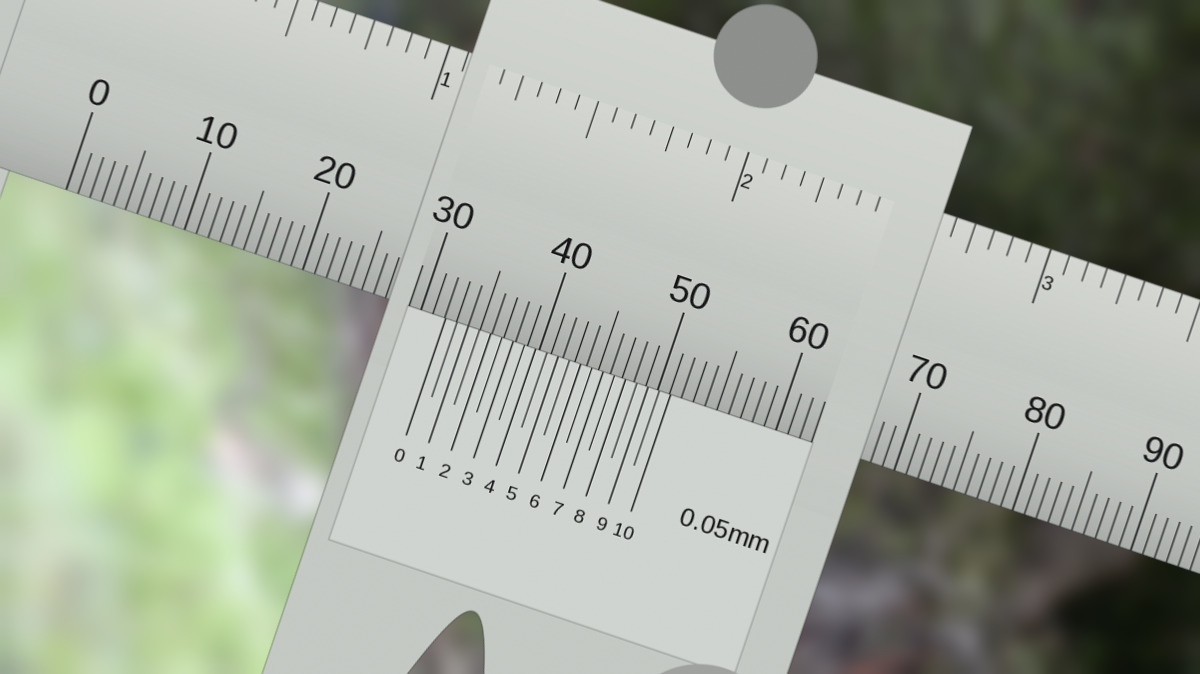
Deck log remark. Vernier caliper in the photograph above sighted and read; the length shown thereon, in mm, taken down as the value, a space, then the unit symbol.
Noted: 32.1 mm
